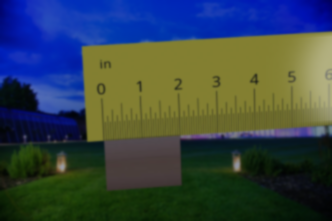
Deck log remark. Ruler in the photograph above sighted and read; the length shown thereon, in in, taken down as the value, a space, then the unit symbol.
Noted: 2 in
